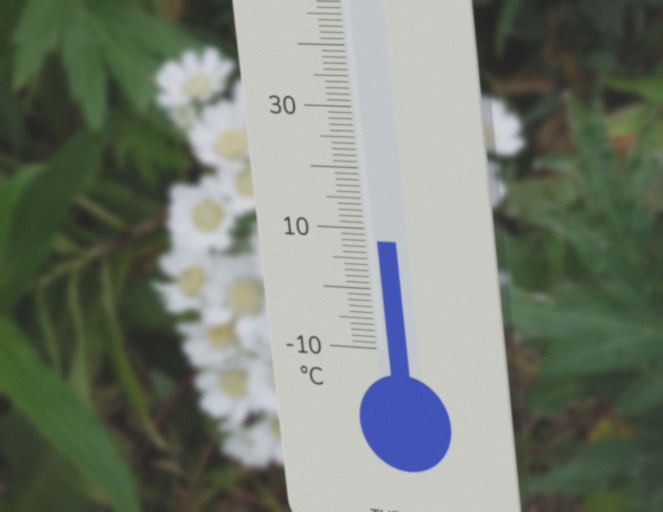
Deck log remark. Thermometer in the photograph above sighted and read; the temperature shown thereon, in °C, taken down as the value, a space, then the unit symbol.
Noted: 8 °C
